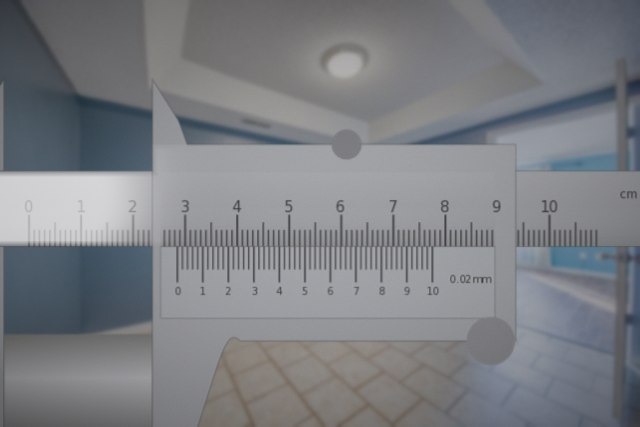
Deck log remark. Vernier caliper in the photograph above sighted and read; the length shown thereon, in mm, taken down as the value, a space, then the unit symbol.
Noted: 28.5 mm
